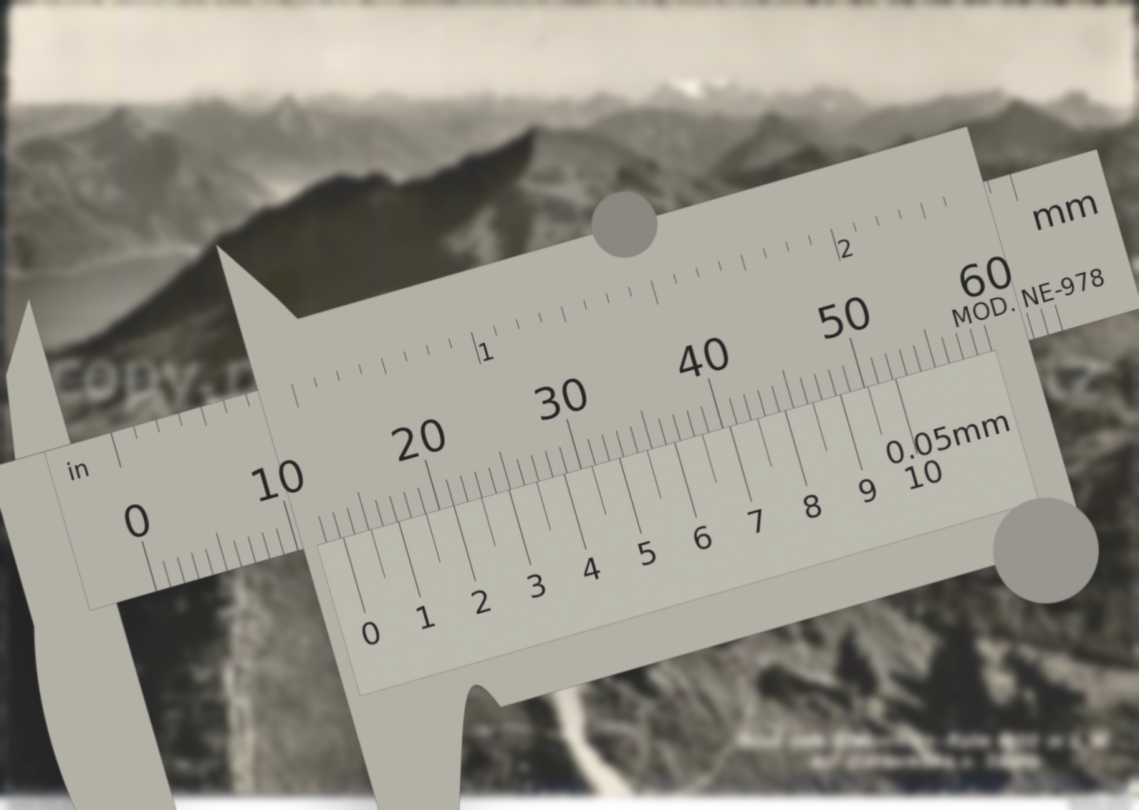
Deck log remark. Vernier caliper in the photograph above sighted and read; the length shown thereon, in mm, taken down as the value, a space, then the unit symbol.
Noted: 13.2 mm
